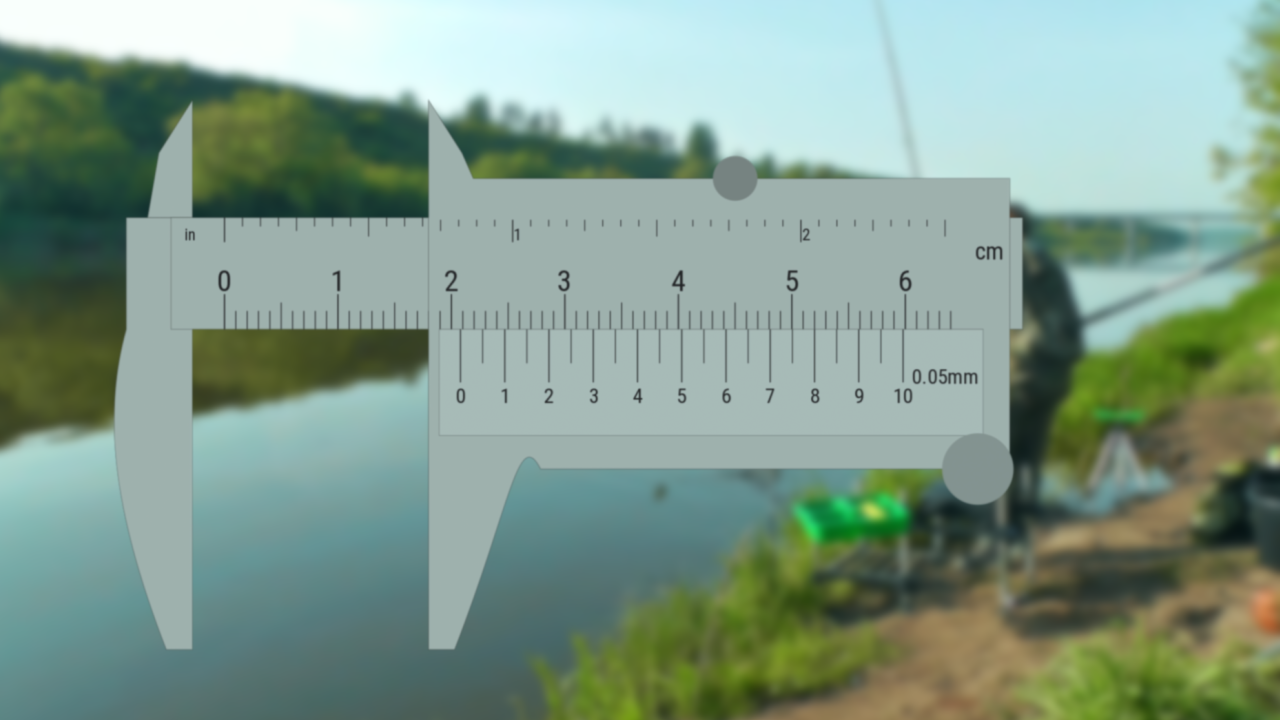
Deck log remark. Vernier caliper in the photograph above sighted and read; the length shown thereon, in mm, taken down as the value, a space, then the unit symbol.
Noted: 20.8 mm
